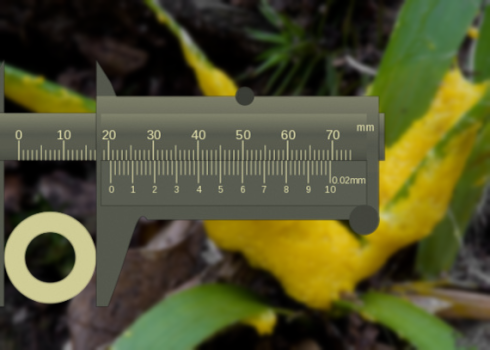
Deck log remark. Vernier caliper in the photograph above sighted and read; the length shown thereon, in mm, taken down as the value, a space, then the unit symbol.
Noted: 20.5 mm
